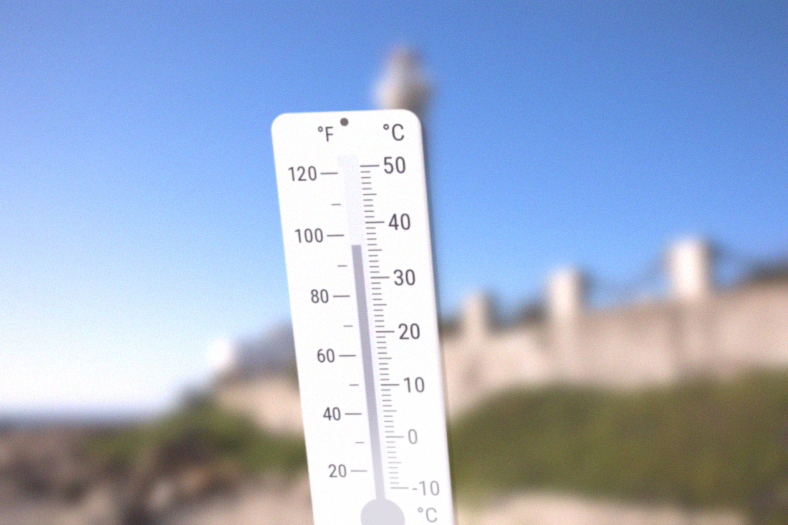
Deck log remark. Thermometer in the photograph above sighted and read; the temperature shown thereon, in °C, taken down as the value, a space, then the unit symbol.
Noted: 36 °C
